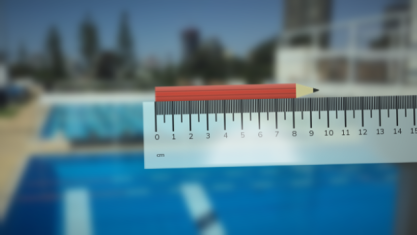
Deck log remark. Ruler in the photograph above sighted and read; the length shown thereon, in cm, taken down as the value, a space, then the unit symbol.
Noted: 9.5 cm
